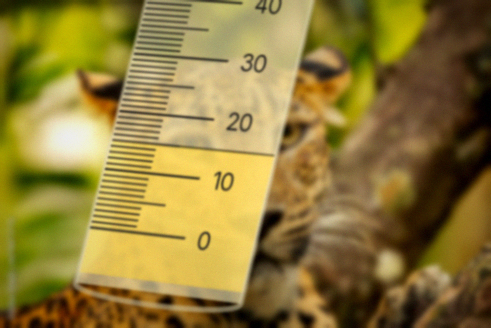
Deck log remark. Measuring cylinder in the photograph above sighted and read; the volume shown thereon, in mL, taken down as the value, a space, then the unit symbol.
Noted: 15 mL
